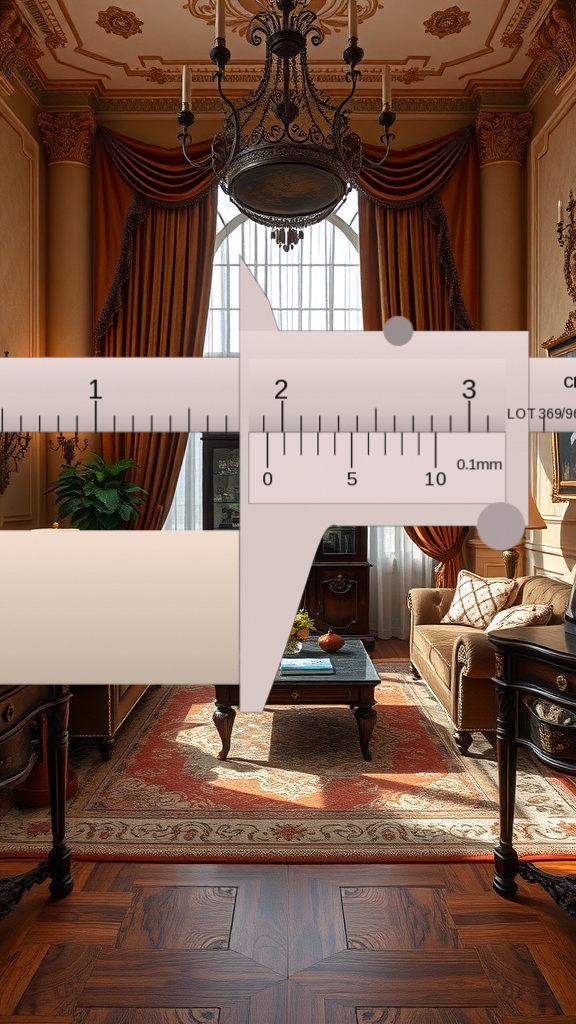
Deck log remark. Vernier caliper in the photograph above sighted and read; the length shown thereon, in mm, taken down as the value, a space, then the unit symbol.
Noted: 19.2 mm
